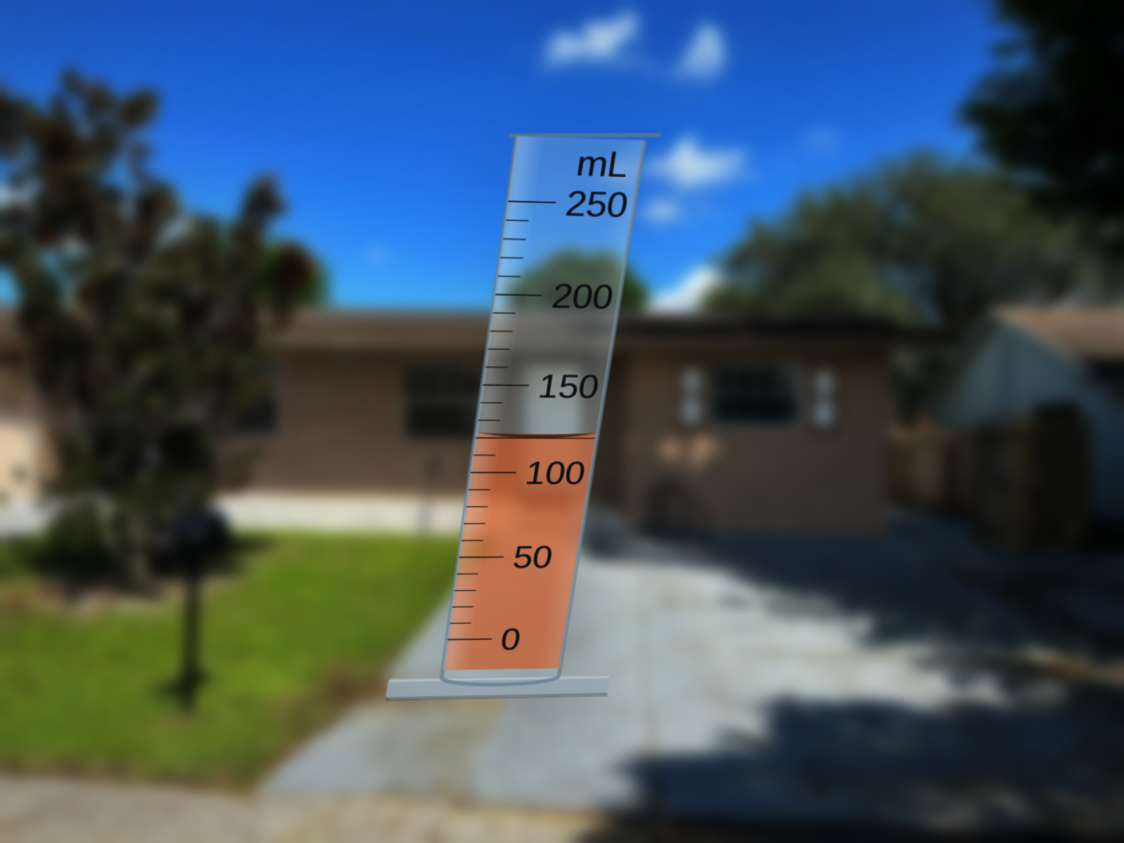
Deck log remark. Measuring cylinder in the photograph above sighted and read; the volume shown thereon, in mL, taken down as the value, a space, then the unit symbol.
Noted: 120 mL
